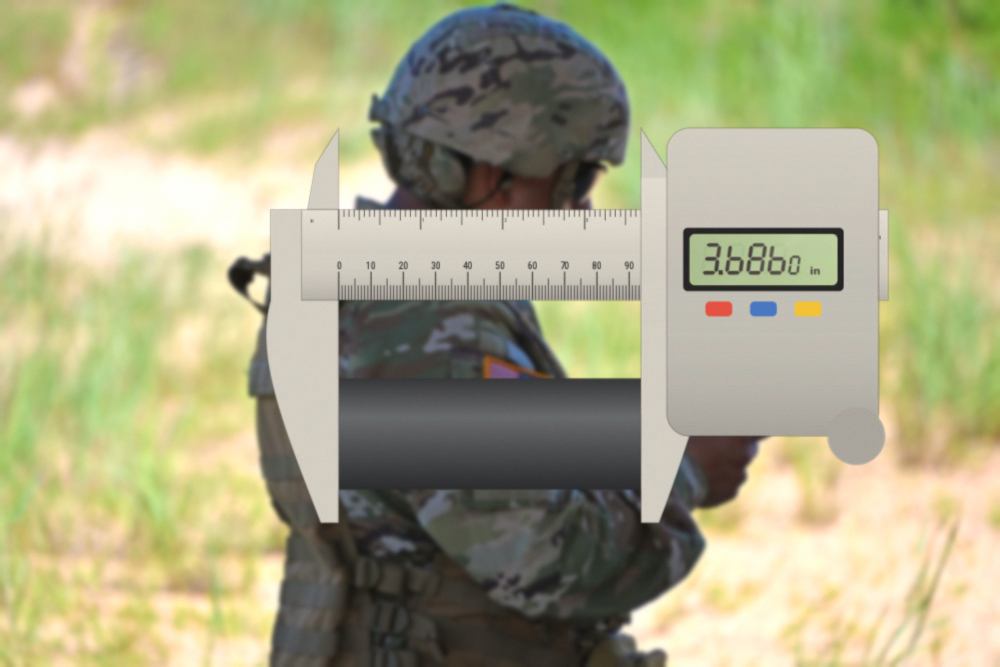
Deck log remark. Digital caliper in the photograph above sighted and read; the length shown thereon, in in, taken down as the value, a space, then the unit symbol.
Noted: 3.6860 in
